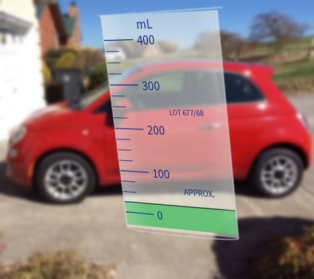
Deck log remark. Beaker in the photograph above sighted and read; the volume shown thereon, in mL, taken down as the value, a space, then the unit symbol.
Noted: 25 mL
